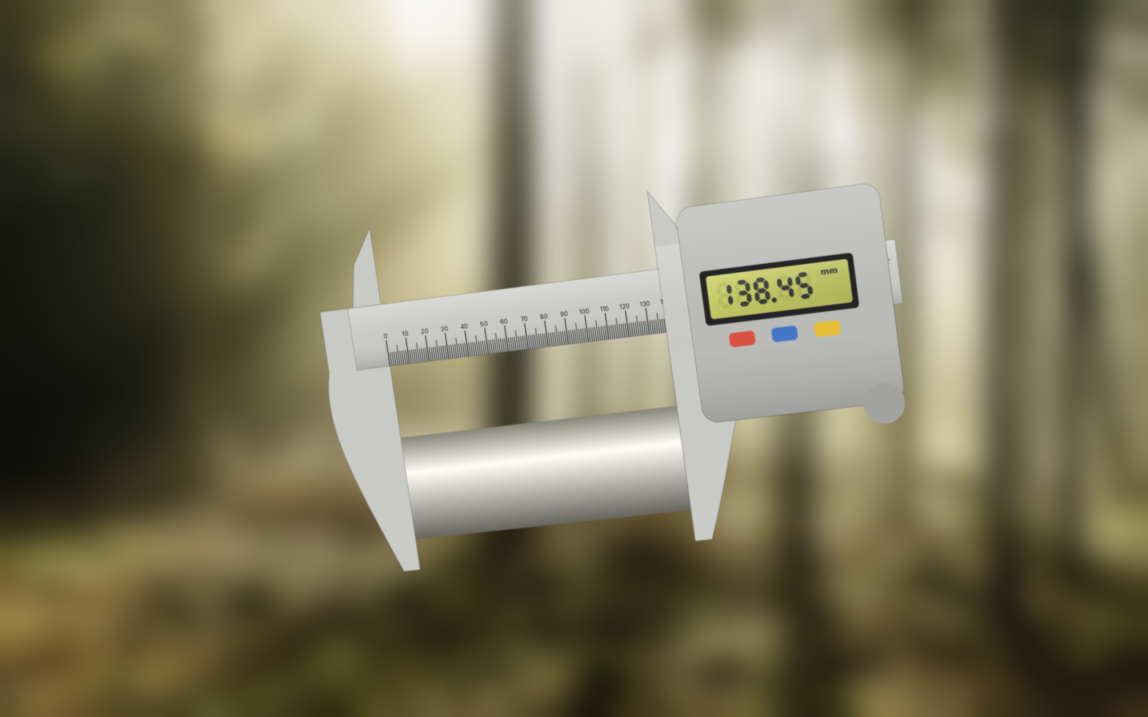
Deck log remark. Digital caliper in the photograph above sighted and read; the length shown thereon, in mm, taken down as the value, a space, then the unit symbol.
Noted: 138.45 mm
